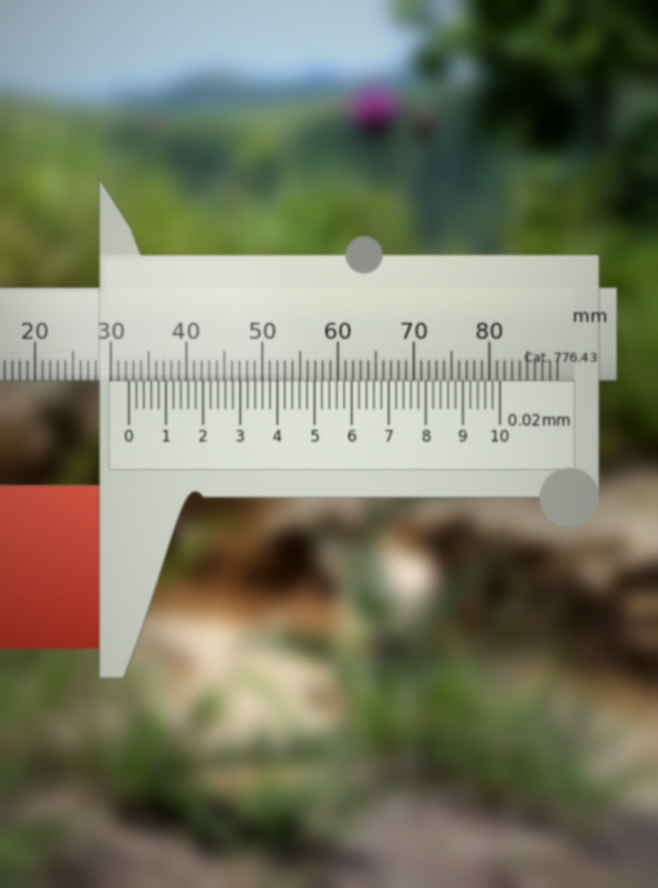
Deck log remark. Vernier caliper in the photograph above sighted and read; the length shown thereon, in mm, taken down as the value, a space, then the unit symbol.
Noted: 32.4 mm
